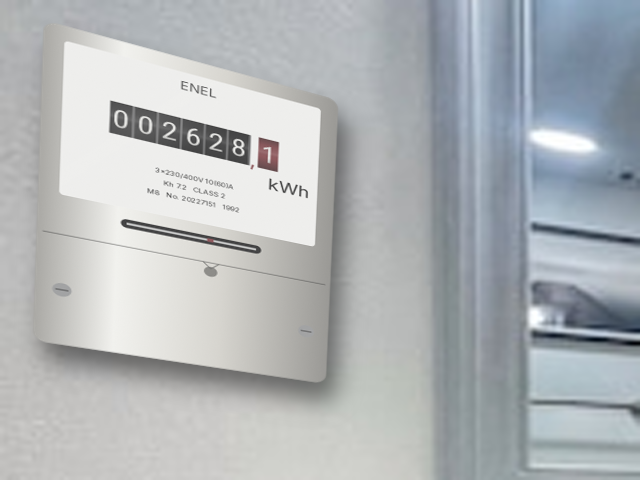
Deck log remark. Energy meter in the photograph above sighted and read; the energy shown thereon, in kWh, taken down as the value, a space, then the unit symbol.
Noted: 2628.1 kWh
